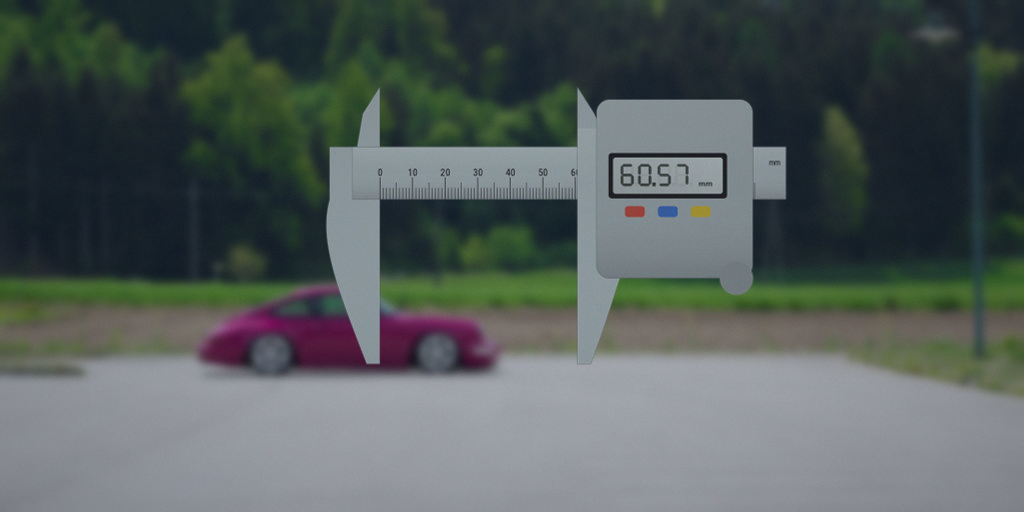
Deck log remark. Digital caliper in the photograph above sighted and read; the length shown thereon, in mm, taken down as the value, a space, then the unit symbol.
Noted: 60.57 mm
